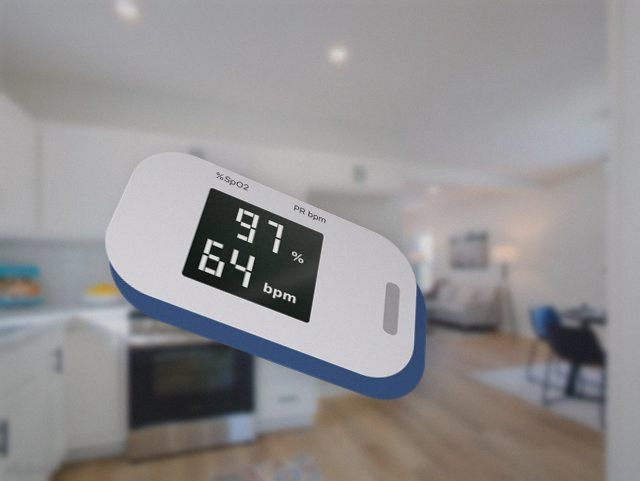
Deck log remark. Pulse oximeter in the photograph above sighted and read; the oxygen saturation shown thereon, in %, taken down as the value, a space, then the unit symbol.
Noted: 97 %
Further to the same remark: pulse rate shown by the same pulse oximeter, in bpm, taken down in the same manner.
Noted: 64 bpm
